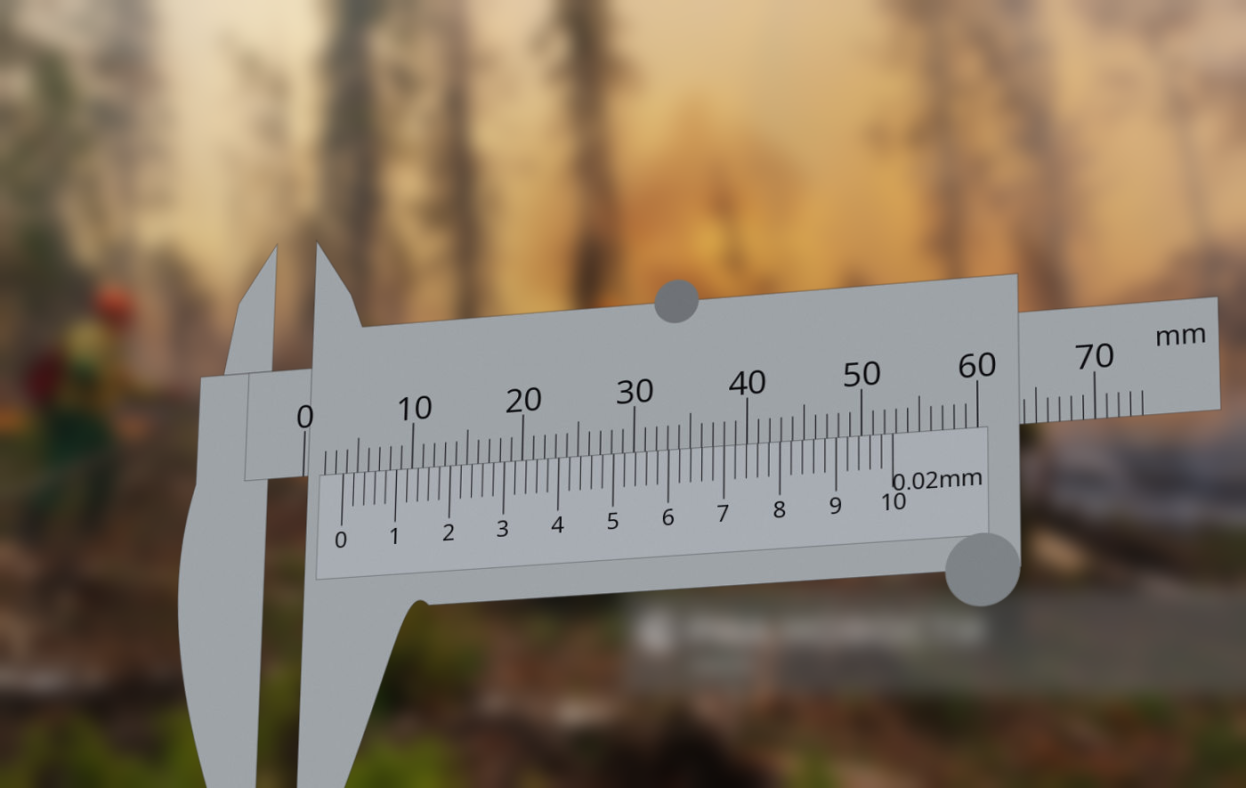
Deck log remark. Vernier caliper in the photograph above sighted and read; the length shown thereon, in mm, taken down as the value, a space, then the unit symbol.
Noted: 3.7 mm
